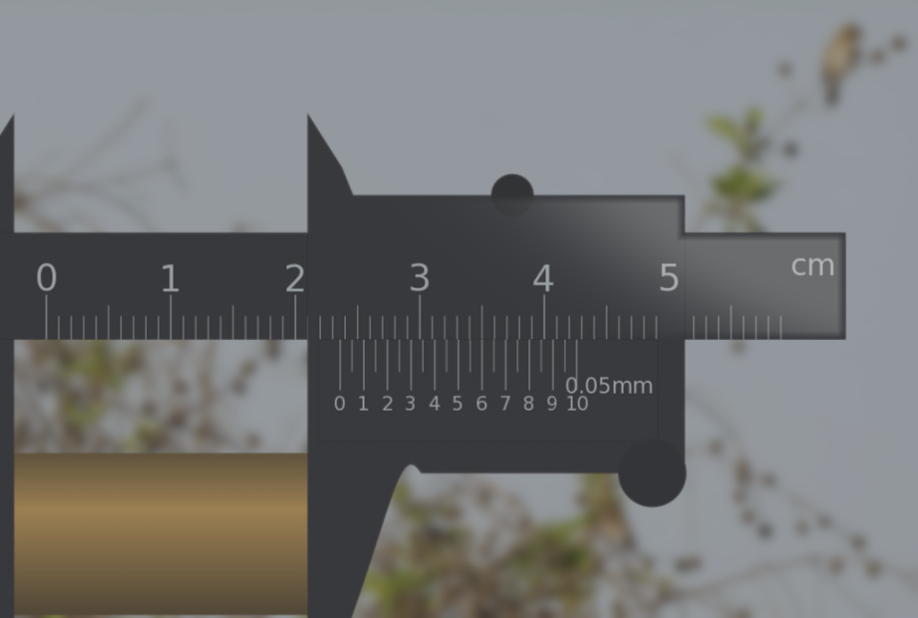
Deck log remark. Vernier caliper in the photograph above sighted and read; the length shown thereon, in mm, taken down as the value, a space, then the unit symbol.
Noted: 23.6 mm
